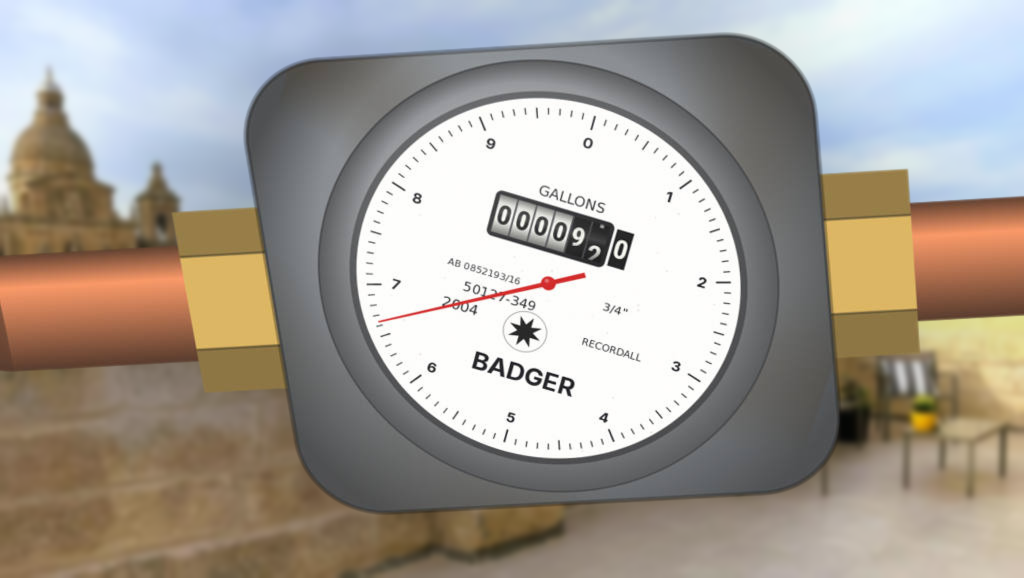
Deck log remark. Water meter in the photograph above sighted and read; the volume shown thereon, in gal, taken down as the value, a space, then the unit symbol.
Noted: 916.6 gal
